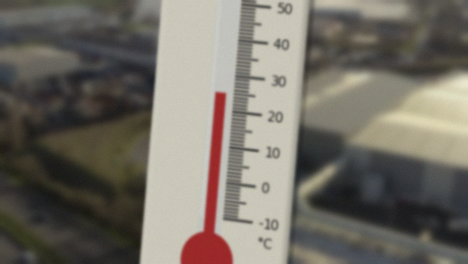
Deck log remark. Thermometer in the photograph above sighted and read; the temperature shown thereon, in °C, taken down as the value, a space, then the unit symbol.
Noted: 25 °C
